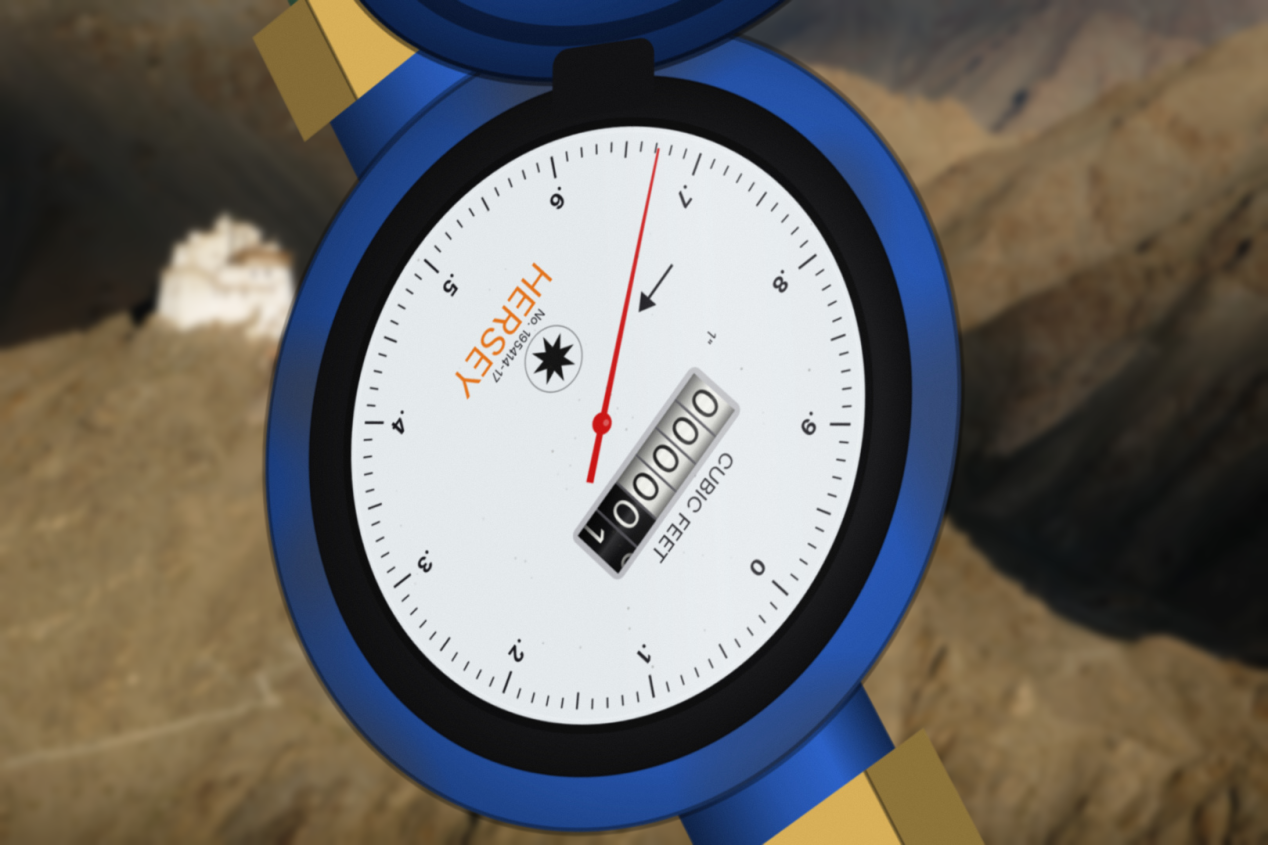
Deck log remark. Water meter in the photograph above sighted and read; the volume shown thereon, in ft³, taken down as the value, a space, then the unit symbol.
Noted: 0.67 ft³
